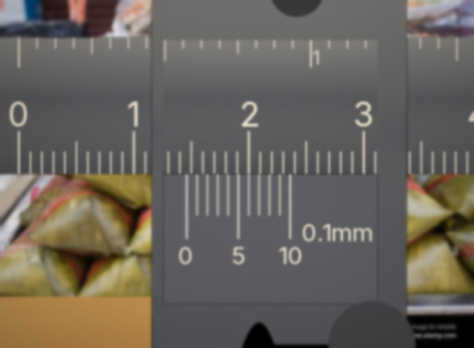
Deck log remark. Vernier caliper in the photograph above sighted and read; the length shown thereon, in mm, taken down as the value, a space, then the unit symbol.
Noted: 14.6 mm
